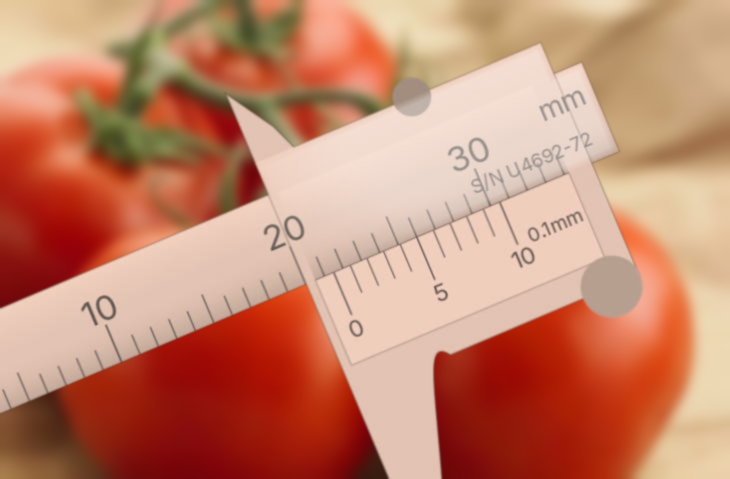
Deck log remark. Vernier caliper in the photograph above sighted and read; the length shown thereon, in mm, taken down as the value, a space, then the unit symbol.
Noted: 21.5 mm
